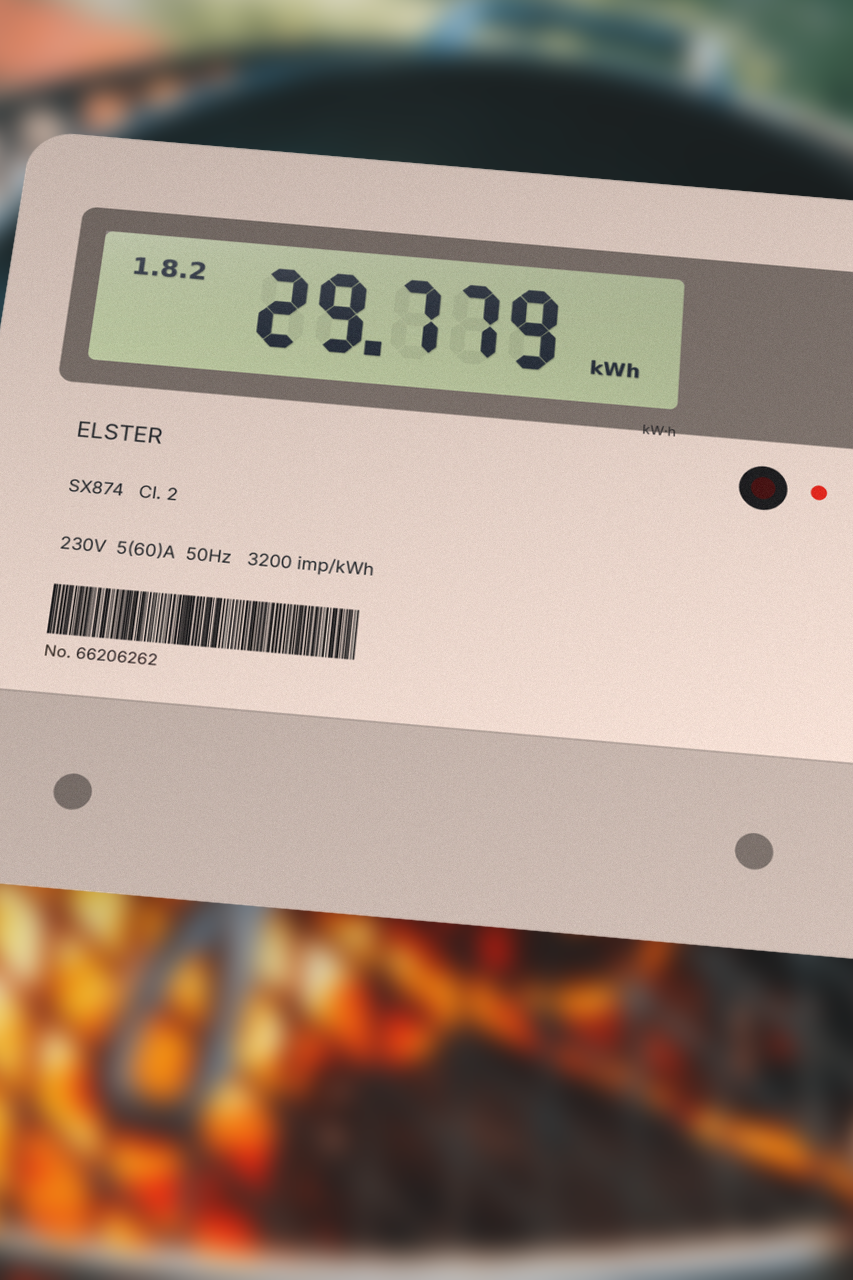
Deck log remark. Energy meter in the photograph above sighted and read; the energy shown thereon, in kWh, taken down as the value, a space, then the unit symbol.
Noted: 29.779 kWh
